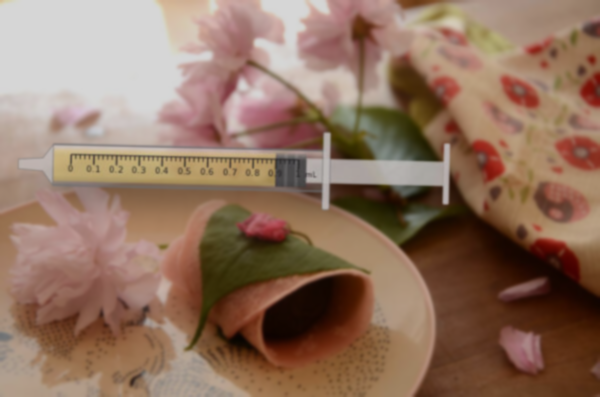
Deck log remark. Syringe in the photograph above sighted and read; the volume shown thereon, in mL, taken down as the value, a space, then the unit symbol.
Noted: 0.9 mL
